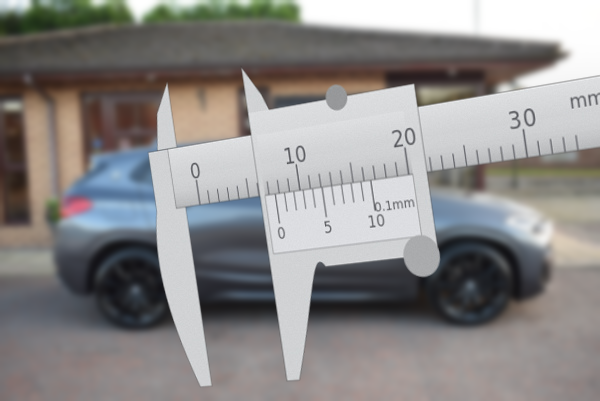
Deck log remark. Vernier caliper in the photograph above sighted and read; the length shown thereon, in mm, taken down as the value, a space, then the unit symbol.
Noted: 7.6 mm
